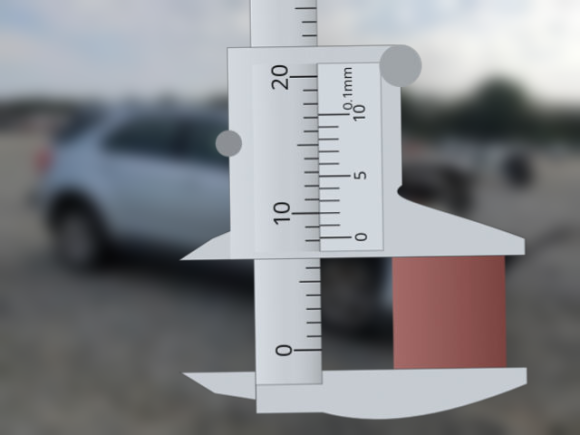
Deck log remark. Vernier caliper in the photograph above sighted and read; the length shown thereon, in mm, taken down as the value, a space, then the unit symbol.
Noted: 8.2 mm
